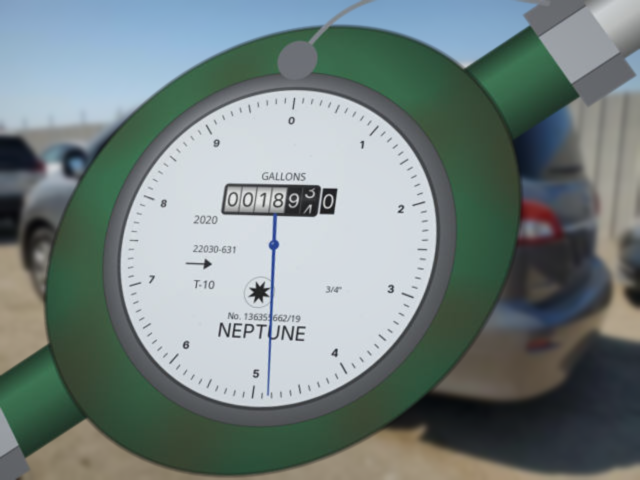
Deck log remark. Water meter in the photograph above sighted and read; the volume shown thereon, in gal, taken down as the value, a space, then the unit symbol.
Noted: 18934.8 gal
